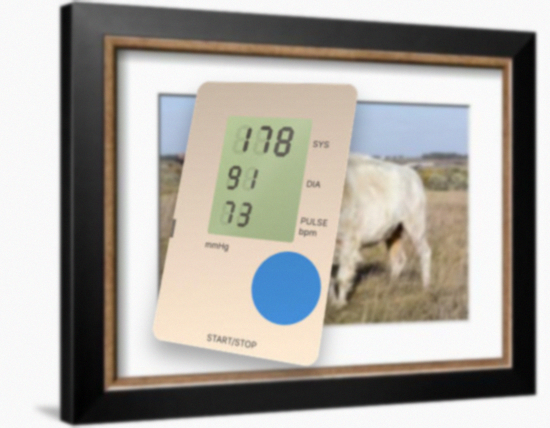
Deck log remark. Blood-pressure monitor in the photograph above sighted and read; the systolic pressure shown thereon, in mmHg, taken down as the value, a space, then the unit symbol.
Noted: 178 mmHg
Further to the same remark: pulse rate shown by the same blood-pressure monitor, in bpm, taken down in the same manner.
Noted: 73 bpm
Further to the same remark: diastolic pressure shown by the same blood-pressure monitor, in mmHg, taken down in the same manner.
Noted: 91 mmHg
